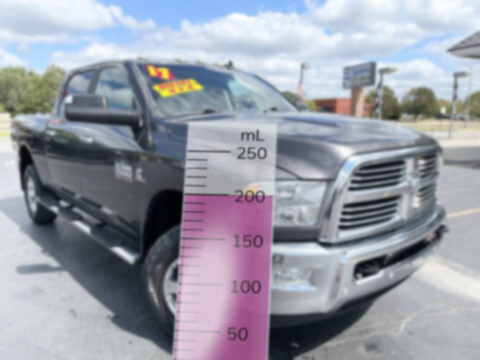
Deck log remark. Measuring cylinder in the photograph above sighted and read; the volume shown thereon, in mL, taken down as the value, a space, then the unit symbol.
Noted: 200 mL
